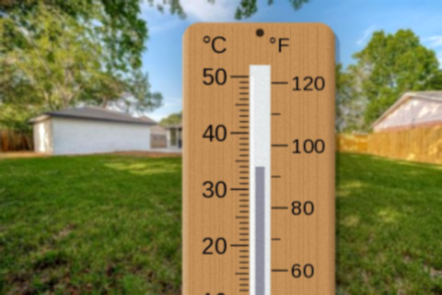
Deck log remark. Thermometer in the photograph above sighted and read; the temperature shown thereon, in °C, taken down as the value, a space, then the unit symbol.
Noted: 34 °C
